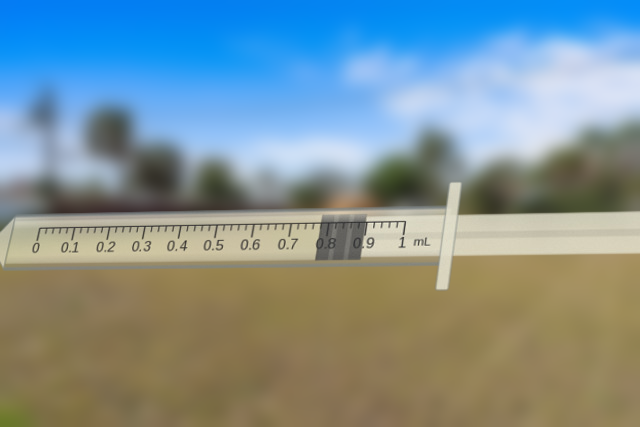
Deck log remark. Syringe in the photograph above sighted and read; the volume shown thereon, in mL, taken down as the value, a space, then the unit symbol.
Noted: 0.78 mL
